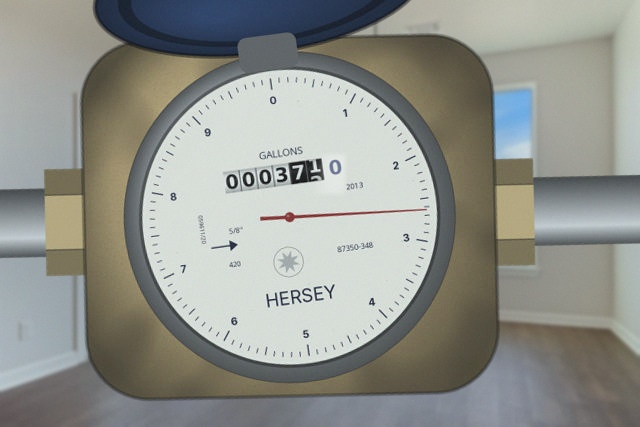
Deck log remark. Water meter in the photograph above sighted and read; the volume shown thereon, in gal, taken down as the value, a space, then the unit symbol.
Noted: 3712.6 gal
